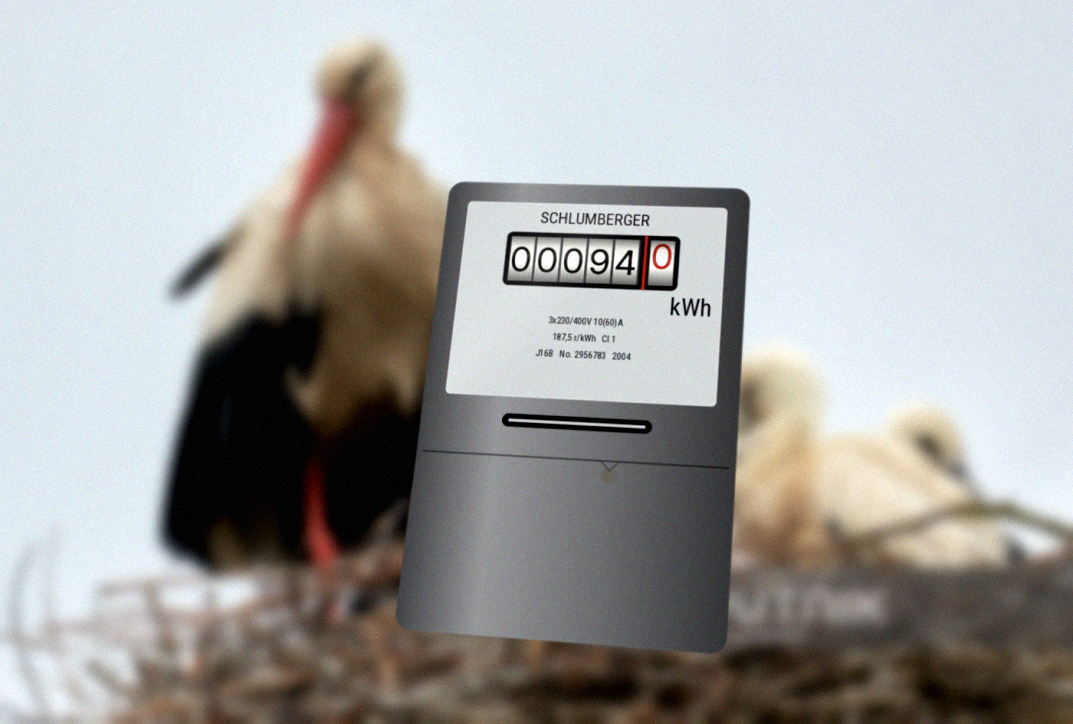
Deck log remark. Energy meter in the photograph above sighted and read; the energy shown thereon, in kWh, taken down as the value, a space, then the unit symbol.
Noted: 94.0 kWh
